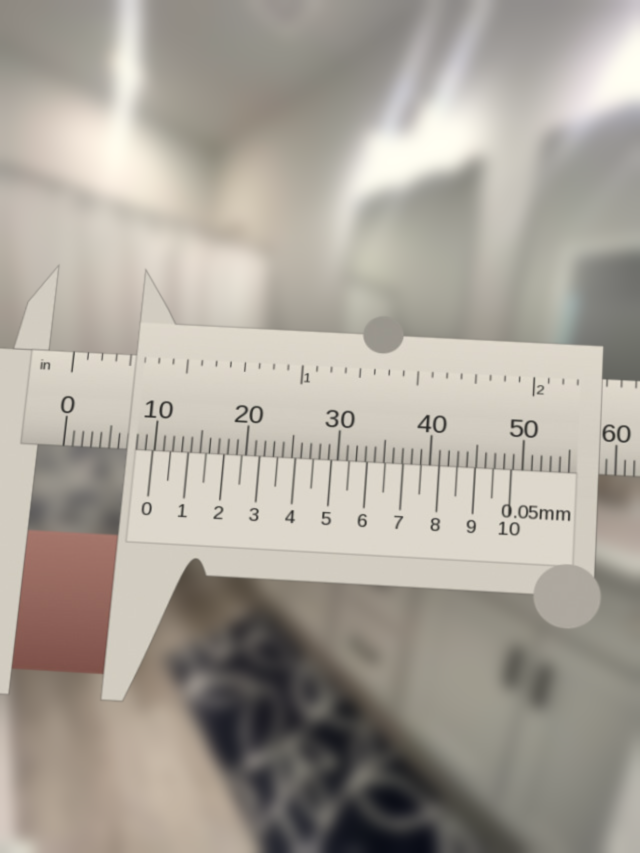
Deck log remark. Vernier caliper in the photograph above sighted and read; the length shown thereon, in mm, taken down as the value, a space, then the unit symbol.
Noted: 9.8 mm
